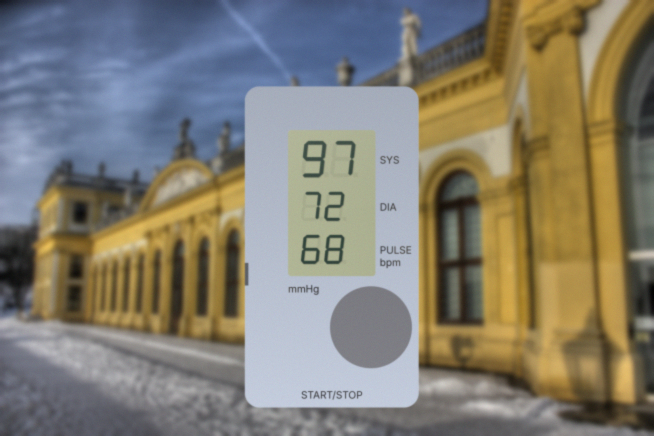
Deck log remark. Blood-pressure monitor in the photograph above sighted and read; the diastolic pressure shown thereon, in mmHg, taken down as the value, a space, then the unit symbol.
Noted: 72 mmHg
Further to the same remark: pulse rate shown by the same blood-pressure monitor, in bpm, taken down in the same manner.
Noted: 68 bpm
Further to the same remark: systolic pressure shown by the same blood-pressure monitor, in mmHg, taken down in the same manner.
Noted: 97 mmHg
